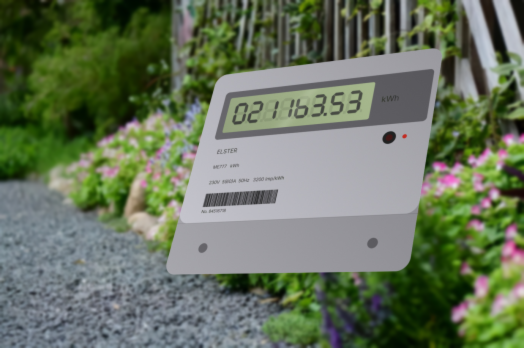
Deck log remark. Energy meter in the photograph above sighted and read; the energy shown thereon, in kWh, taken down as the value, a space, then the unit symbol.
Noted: 21163.53 kWh
